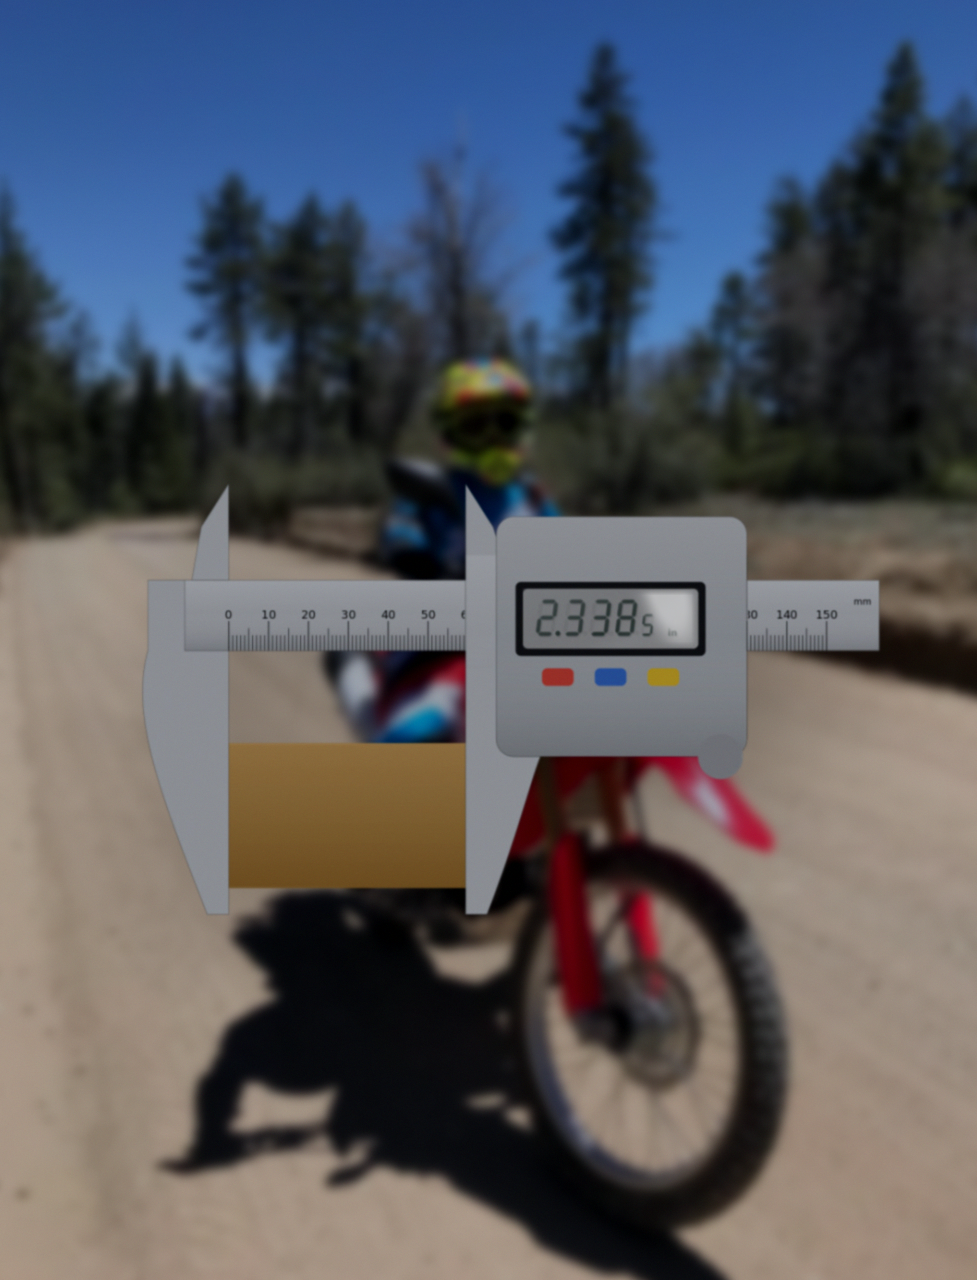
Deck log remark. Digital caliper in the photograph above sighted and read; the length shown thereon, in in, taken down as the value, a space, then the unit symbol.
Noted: 2.3385 in
